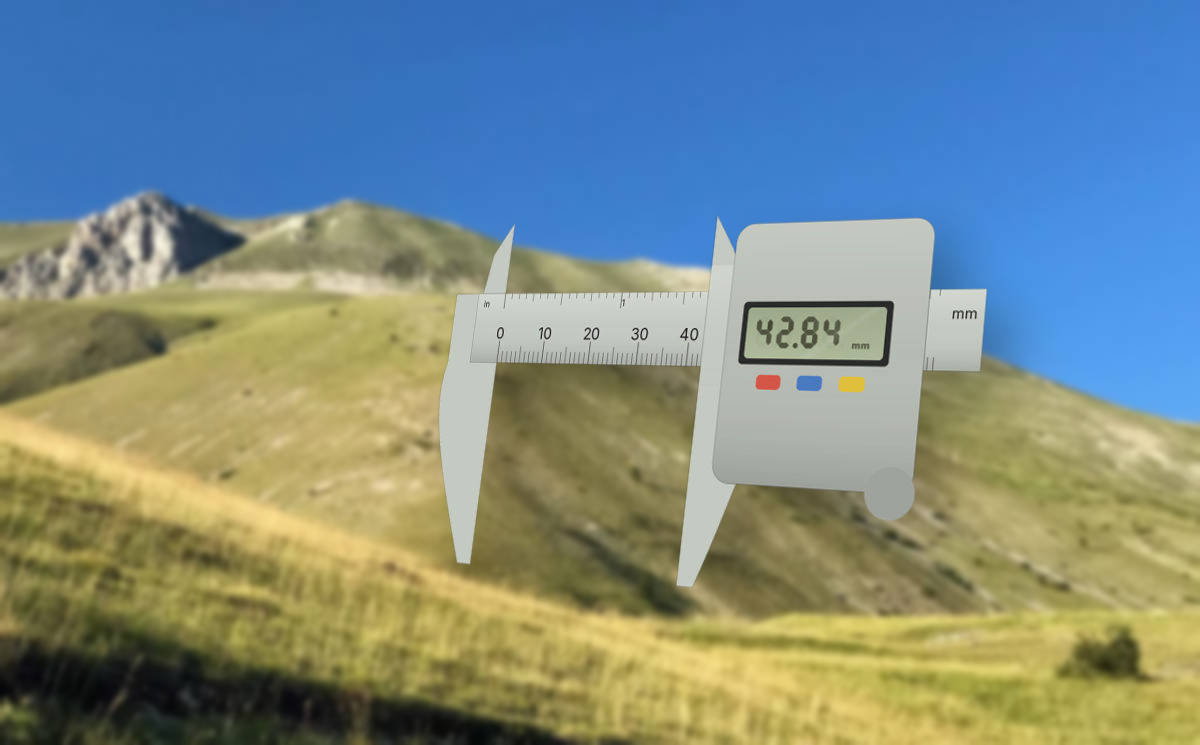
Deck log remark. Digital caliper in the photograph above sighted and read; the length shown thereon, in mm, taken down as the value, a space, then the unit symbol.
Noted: 42.84 mm
